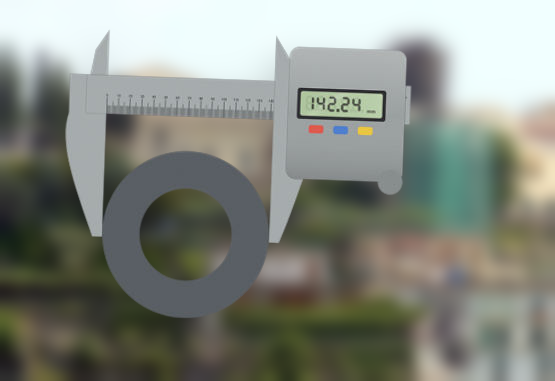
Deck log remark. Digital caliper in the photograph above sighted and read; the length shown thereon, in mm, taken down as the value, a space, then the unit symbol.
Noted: 142.24 mm
